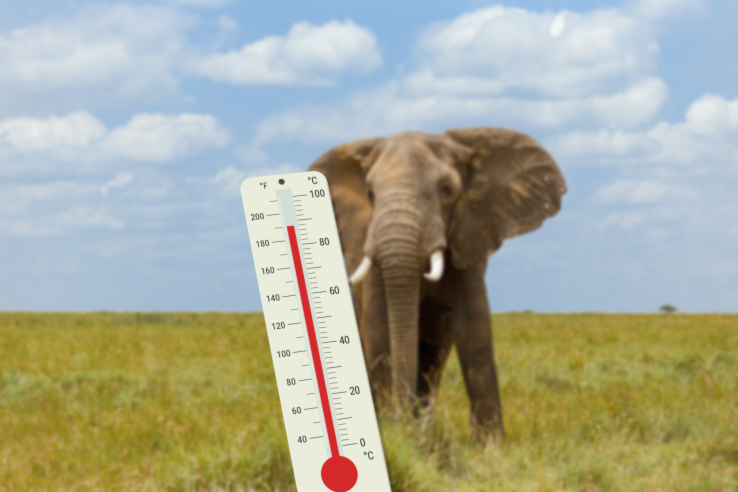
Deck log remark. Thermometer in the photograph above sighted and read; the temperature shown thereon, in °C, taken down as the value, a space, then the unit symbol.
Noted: 88 °C
